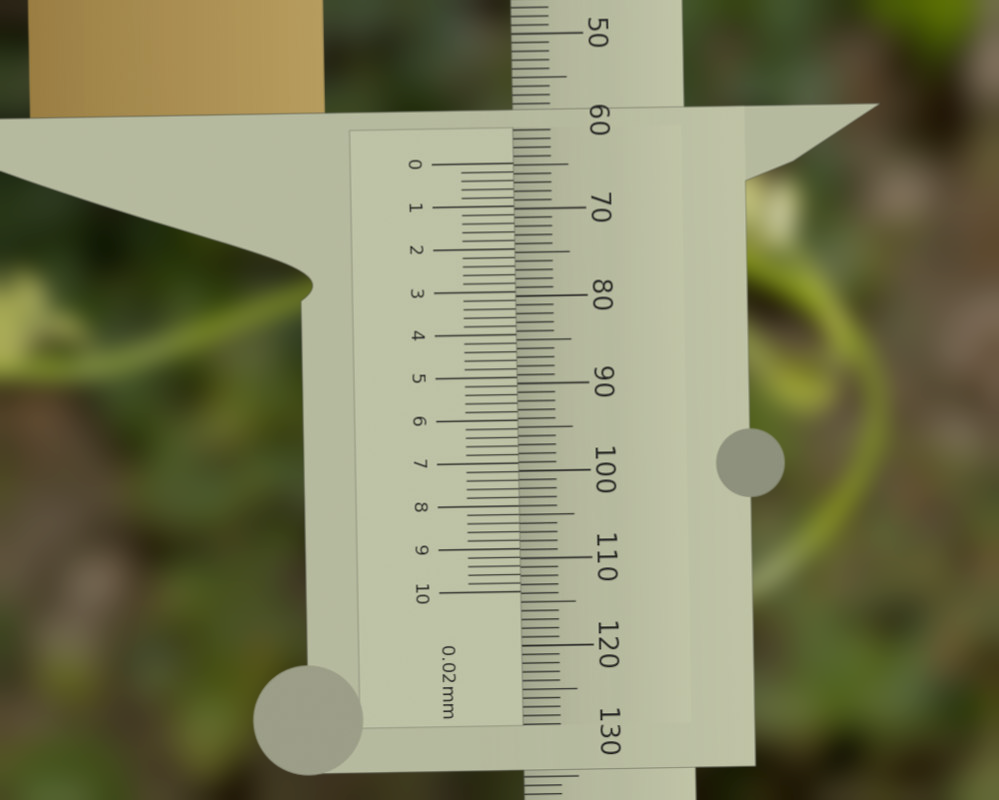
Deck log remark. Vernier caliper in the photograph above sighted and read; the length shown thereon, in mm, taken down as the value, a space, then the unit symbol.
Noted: 64.8 mm
